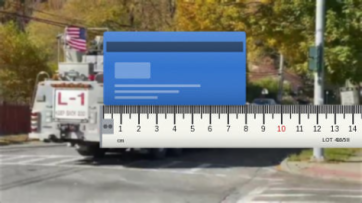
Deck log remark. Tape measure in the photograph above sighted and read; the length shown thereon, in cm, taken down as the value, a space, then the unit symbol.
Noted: 8 cm
